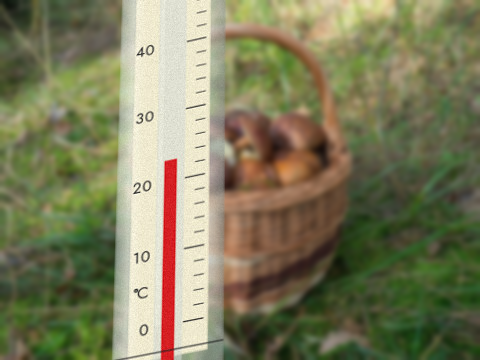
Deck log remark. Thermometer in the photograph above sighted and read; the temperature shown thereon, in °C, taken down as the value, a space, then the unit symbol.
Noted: 23 °C
